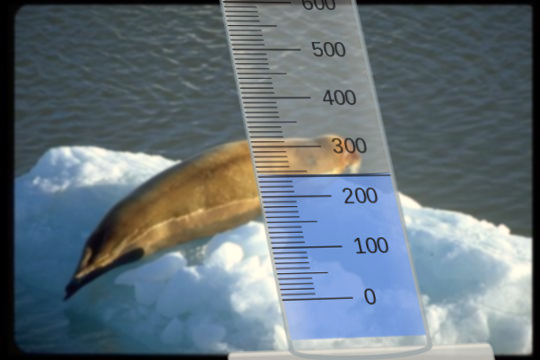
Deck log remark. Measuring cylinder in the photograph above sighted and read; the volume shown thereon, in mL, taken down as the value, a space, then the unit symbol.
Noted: 240 mL
